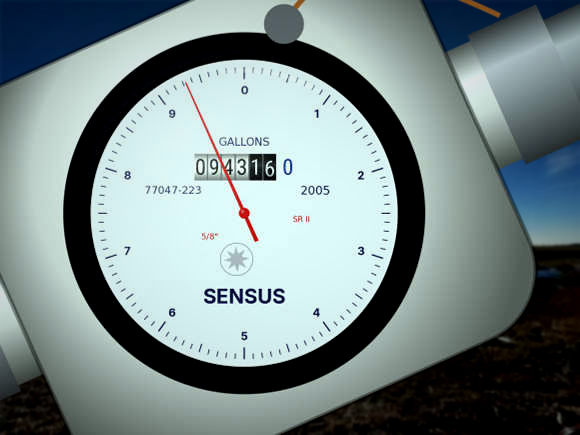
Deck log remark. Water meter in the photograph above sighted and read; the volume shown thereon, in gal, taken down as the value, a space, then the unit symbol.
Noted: 943159.3 gal
